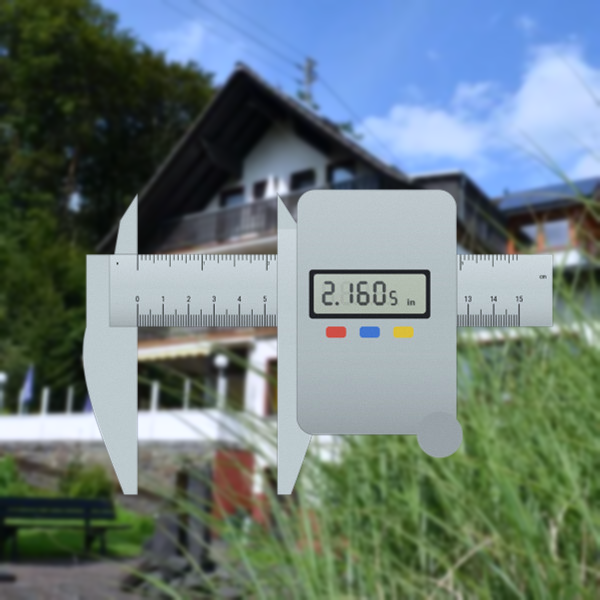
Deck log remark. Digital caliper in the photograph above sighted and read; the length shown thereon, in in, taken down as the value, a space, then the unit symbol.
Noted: 2.1605 in
